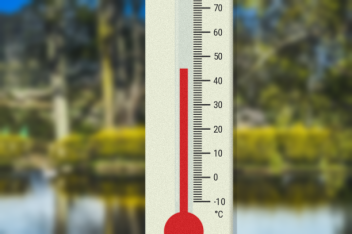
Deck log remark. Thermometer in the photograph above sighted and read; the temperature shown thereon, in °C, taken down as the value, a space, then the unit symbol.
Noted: 45 °C
